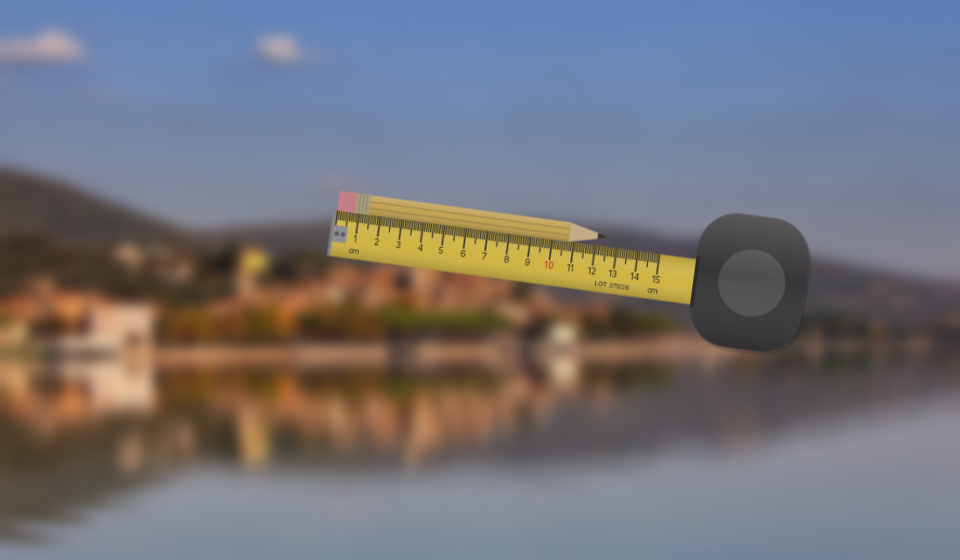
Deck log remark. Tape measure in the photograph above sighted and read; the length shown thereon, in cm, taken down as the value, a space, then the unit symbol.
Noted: 12.5 cm
